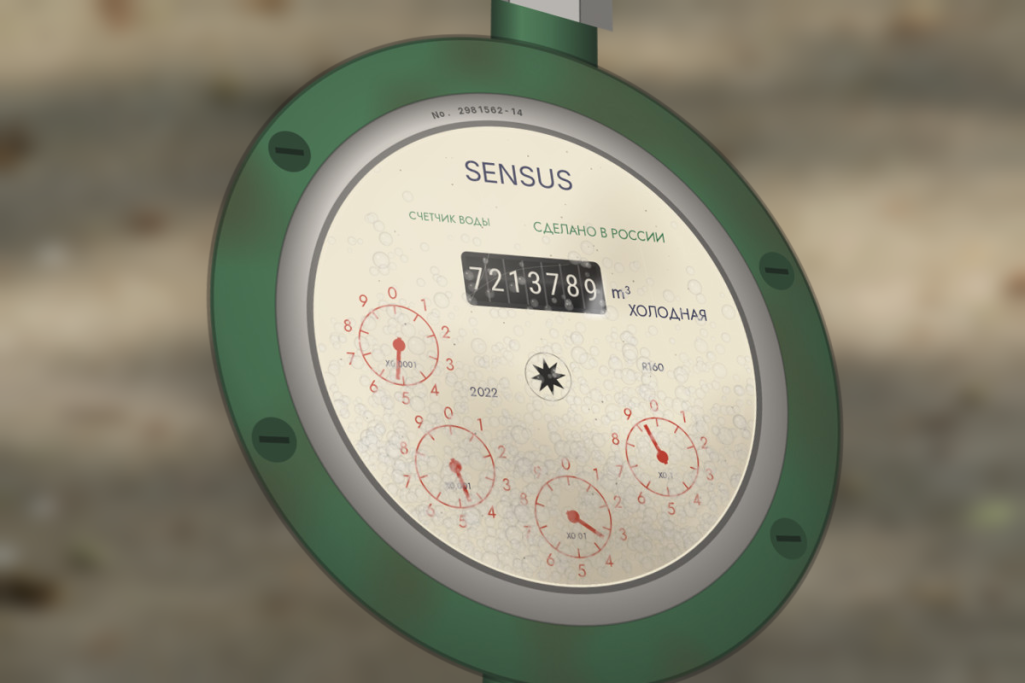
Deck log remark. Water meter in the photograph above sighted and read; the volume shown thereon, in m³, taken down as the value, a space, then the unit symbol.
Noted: 7213788.9345 m³
